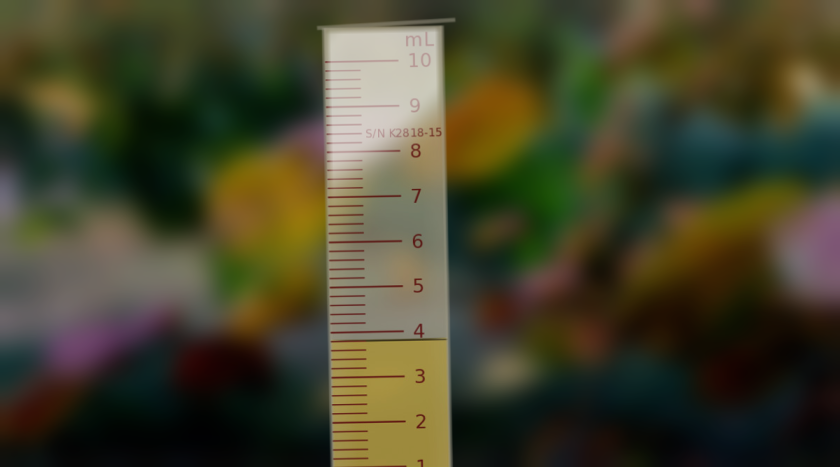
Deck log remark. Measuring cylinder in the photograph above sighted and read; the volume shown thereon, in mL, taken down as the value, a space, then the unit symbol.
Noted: 3.8 mL
